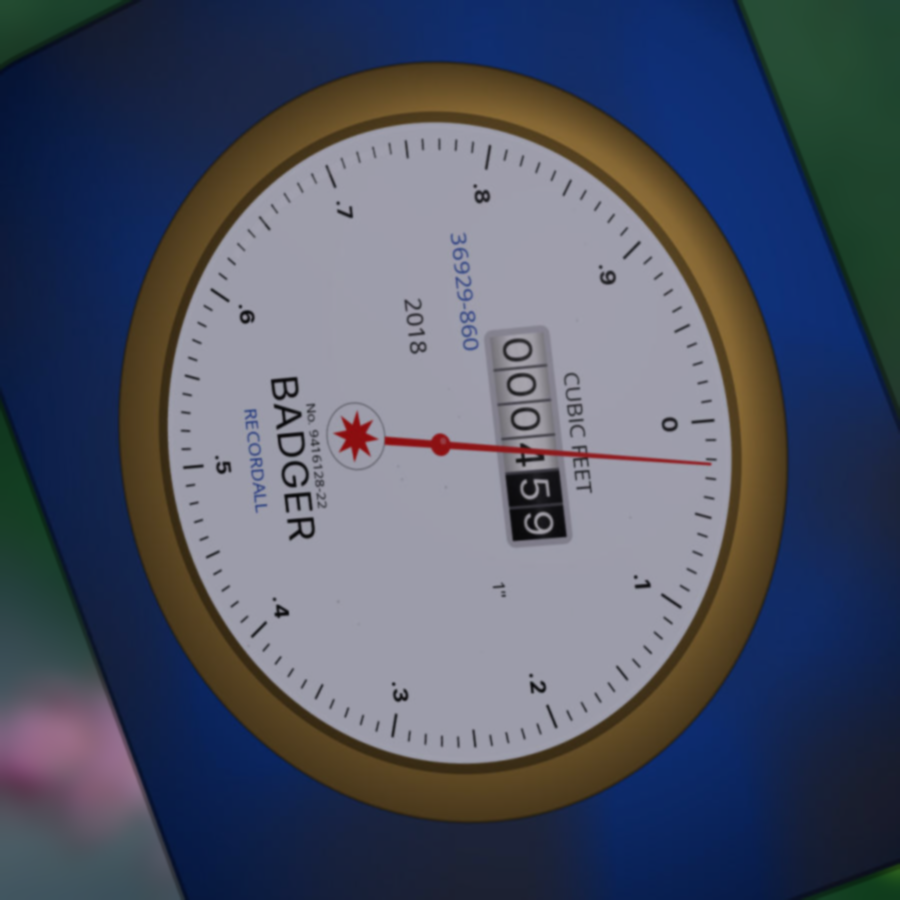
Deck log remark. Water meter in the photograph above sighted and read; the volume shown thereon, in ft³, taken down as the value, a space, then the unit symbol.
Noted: 459.02 ft³
